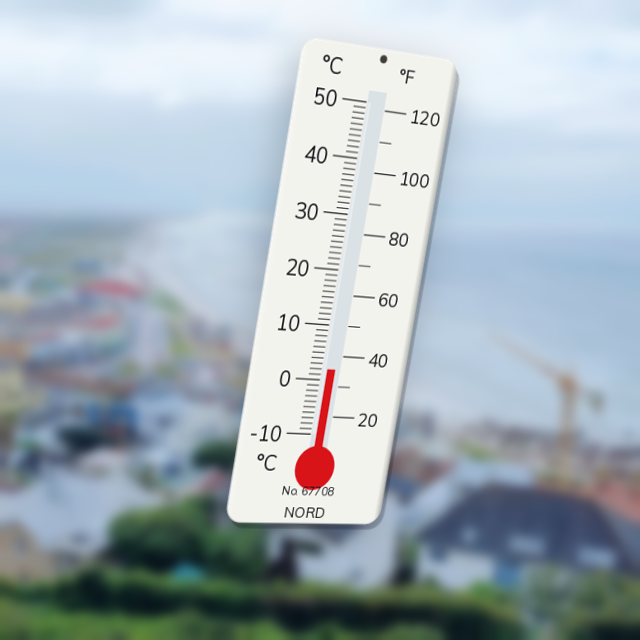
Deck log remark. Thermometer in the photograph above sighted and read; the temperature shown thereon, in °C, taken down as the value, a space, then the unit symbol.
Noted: 2 °C
